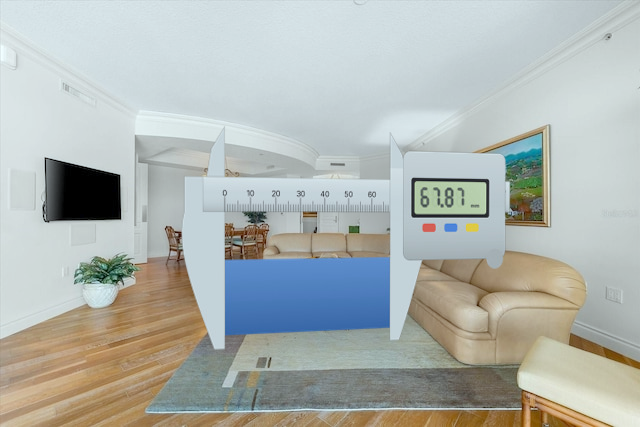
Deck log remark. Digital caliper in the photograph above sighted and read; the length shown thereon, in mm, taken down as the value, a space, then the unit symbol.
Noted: 67.87 mm
